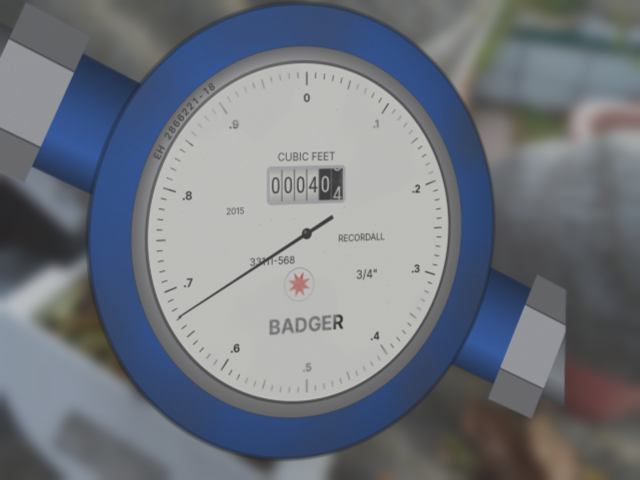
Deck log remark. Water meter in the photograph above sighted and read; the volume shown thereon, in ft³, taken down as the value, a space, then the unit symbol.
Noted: 403.67 ft³
